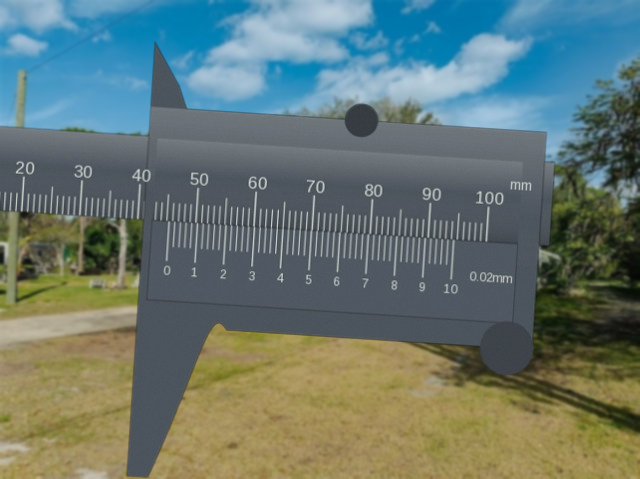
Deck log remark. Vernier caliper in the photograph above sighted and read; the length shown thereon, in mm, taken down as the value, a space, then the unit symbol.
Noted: 45.4 mm
